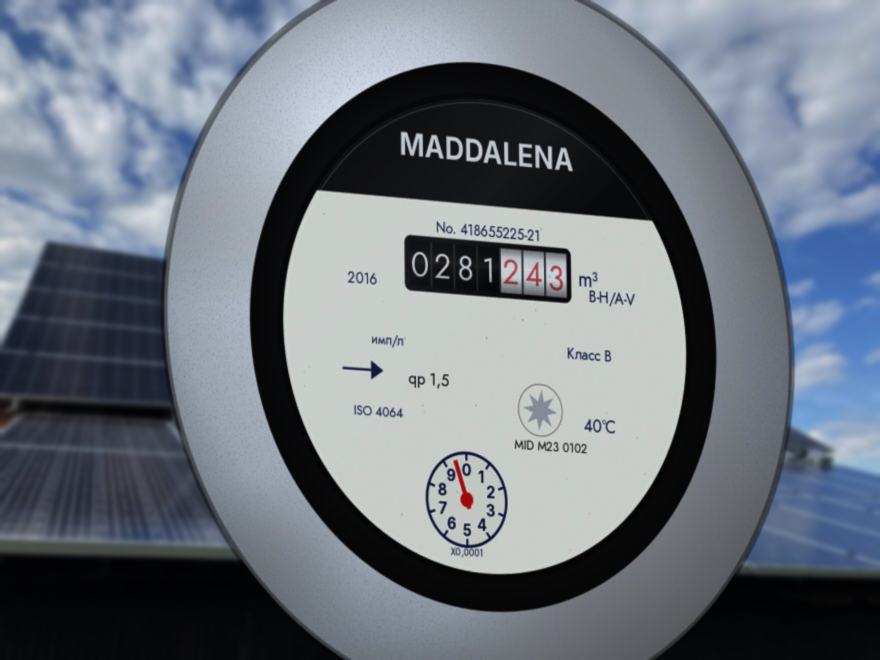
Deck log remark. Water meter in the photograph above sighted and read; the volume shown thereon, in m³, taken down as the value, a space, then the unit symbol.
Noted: 281.2429 m³
